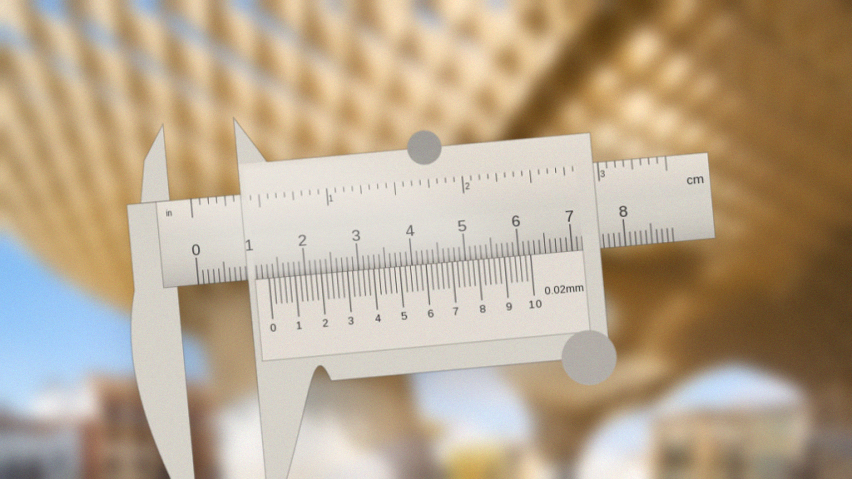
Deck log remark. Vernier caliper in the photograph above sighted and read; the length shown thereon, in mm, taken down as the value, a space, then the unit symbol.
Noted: 13.2 mm
